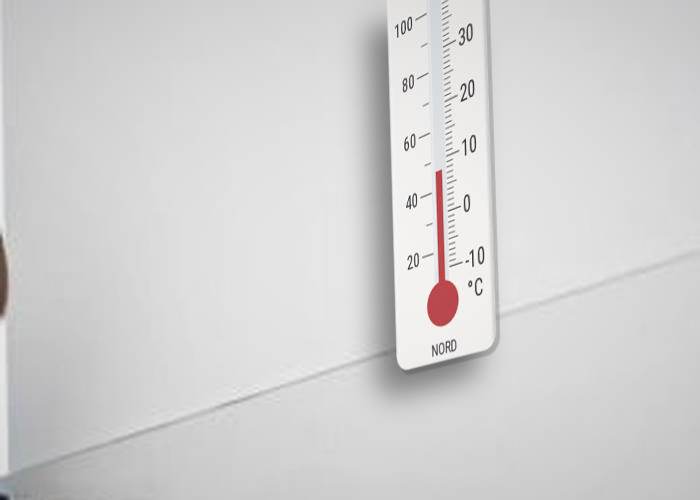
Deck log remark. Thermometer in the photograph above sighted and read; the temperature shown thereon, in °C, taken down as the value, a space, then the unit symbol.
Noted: 8 °C
